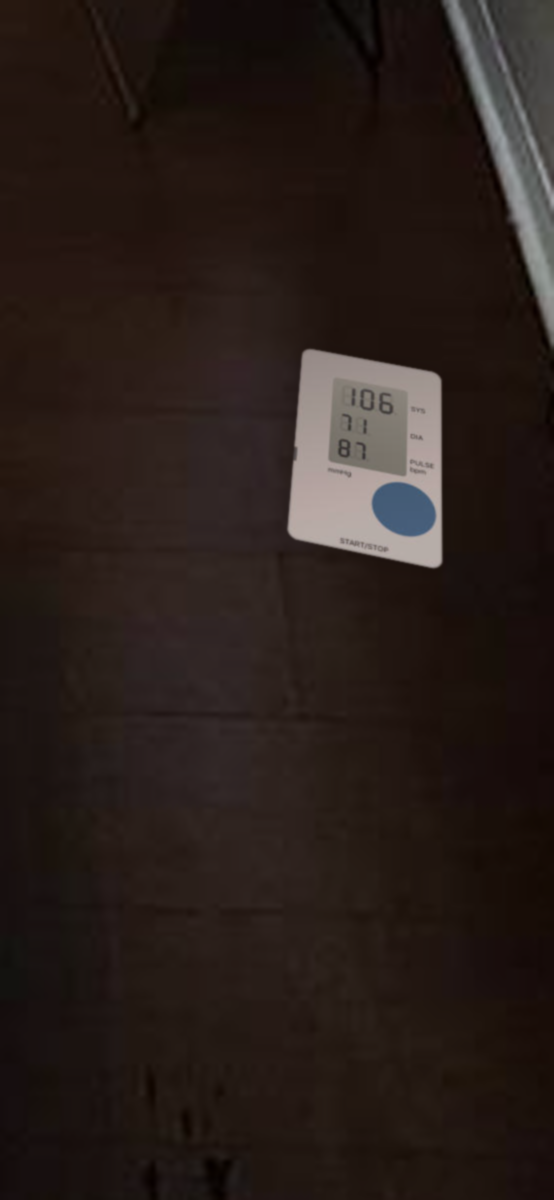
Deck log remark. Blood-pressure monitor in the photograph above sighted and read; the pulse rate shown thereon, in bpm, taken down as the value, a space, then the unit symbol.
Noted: 87 bpm
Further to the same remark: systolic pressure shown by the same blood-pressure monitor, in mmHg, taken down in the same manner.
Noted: 106 mmHg
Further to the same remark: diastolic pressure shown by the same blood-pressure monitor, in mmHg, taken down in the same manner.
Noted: 71 mmHg
